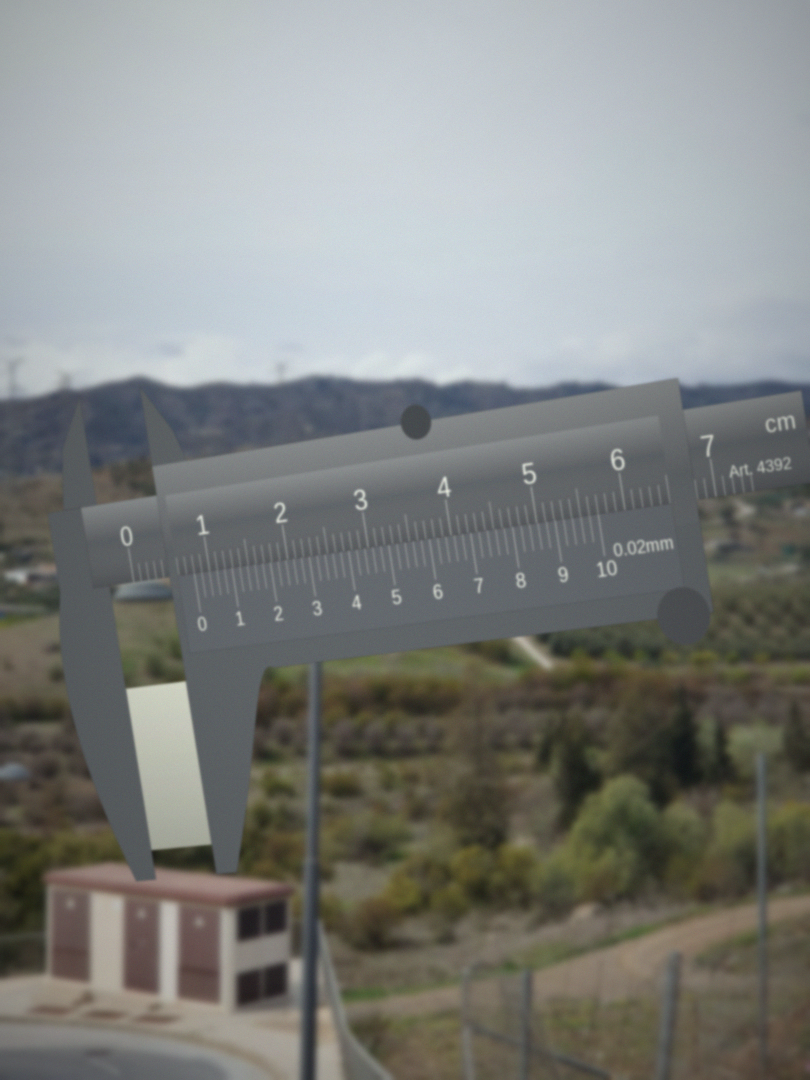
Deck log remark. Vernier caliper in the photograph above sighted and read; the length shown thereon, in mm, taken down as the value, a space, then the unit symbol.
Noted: 8.0 mm
